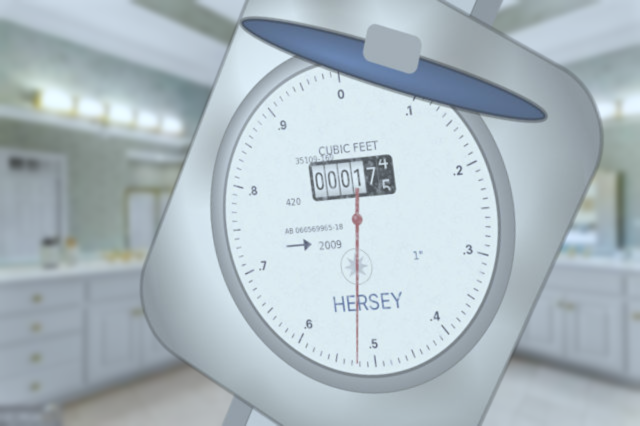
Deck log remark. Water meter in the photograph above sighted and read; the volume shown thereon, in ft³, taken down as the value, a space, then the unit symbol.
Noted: 174.52 ft³
